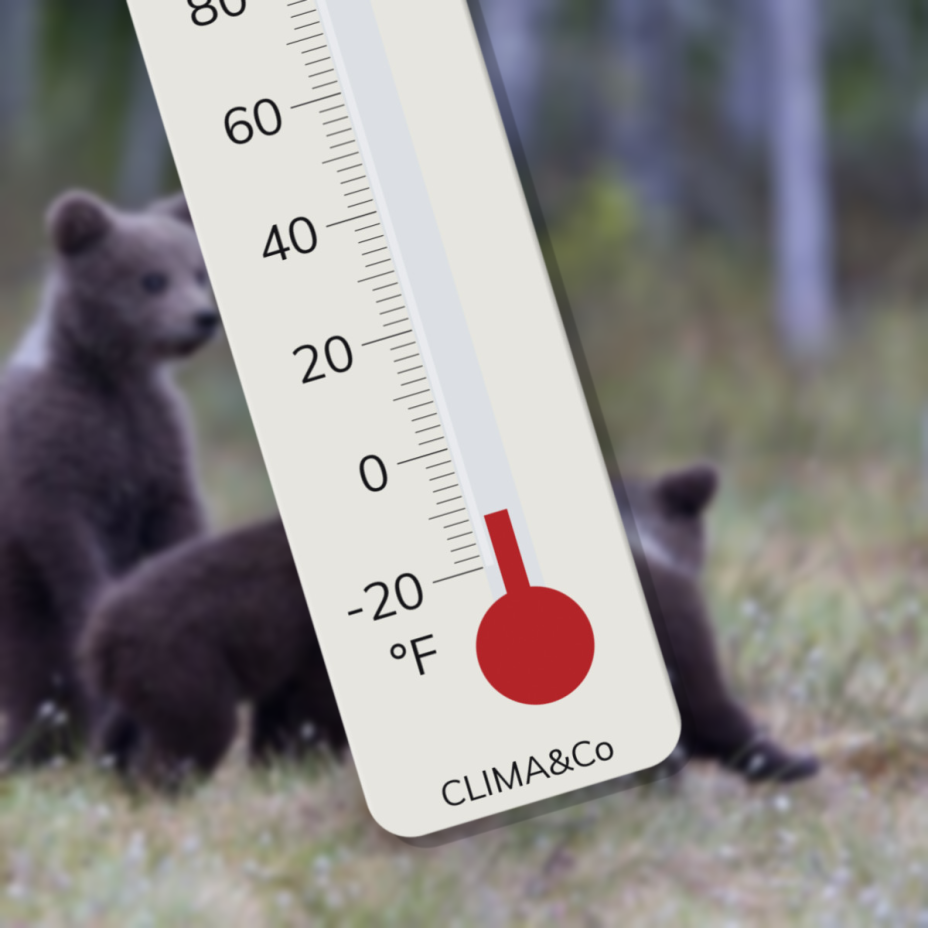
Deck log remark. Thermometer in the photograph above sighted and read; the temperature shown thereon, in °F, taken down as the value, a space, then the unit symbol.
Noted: -12 °F
